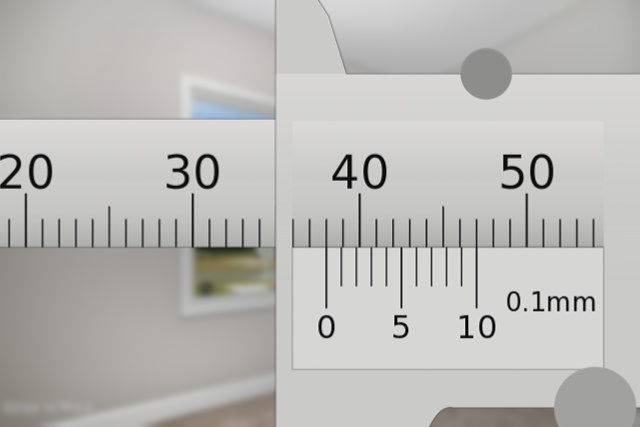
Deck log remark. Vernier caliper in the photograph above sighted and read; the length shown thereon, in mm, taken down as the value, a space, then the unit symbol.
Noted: 38.0 mm
